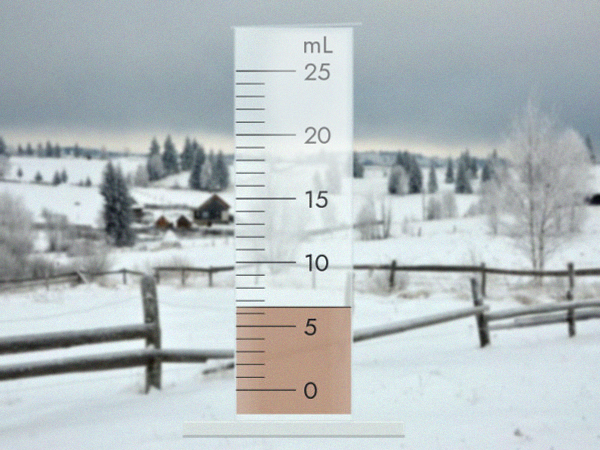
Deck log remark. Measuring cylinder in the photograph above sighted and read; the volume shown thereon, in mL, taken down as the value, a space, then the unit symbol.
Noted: 6.5 mL
